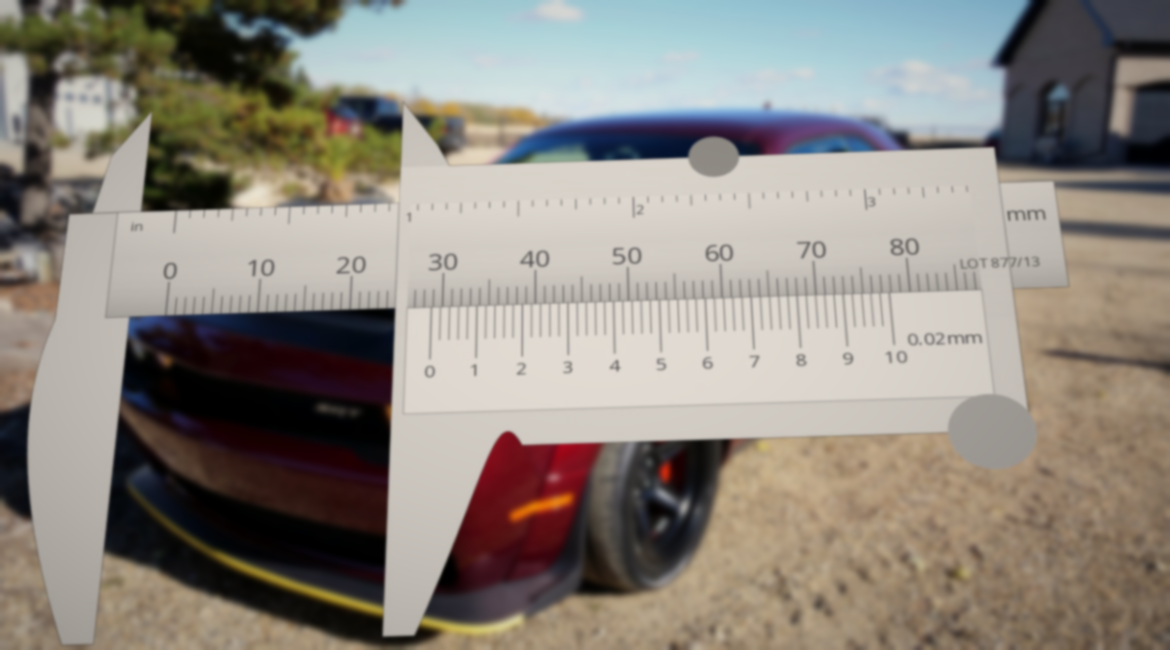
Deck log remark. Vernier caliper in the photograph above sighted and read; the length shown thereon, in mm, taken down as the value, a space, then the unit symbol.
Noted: 28.8 mm
